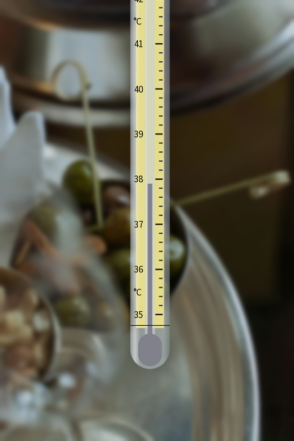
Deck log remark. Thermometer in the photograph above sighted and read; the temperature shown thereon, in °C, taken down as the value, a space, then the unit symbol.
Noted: 37.9 °C
